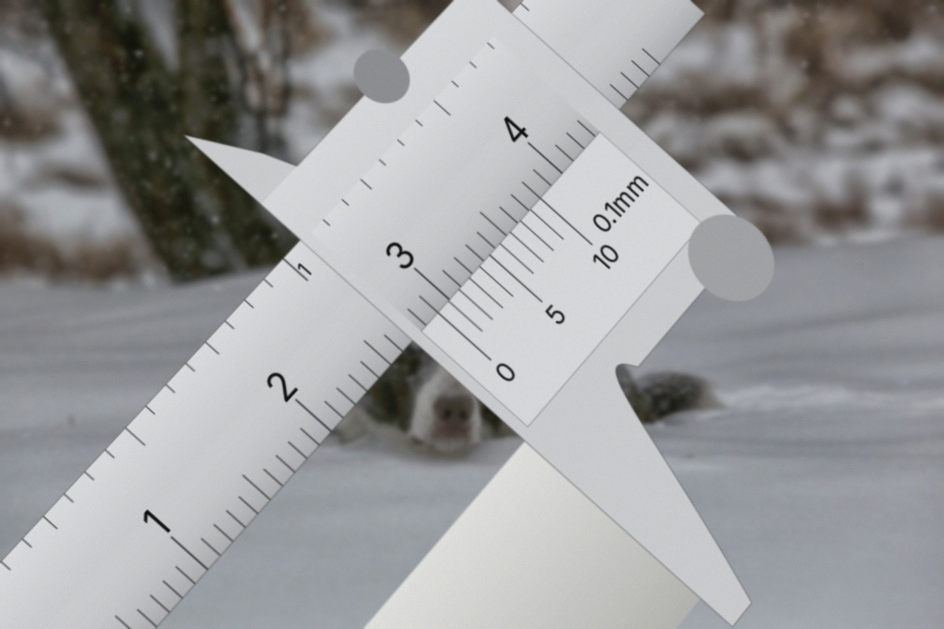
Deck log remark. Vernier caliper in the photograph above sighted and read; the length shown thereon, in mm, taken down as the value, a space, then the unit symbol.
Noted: 29.0 mm
